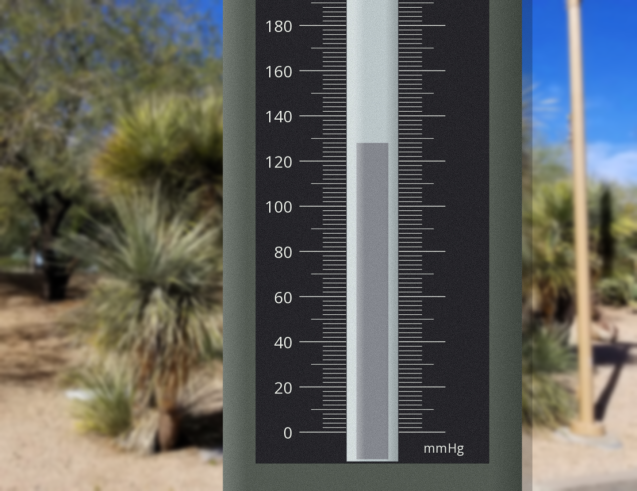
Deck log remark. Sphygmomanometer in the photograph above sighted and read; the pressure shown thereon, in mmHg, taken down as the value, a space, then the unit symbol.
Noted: 128 mmHg
